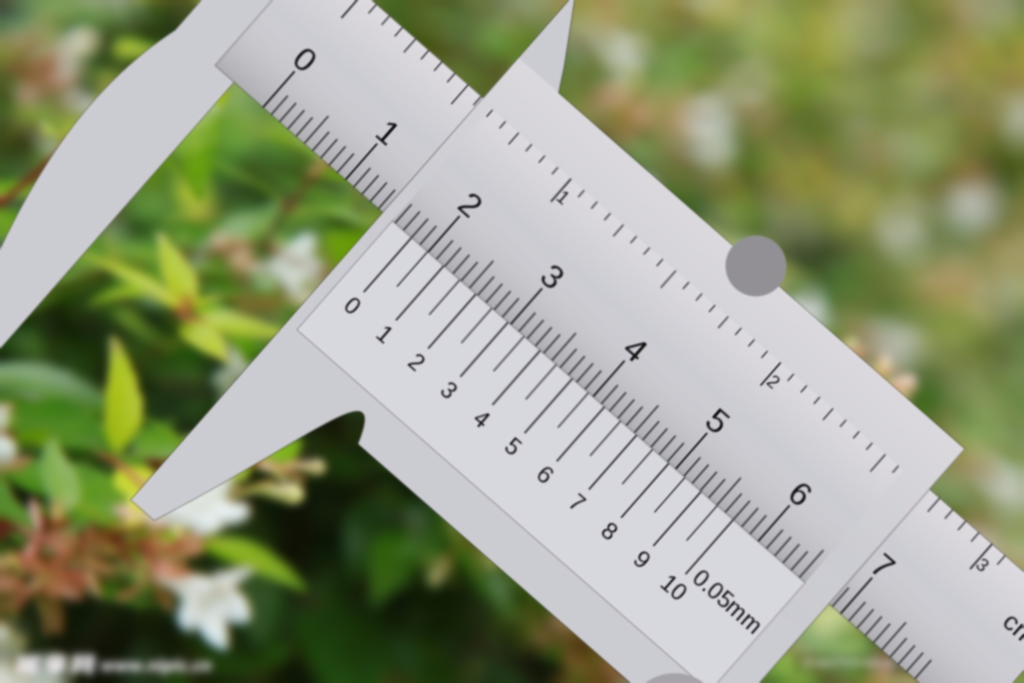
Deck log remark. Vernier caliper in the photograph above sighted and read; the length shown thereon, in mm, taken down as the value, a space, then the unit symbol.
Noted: 18.0 mm
